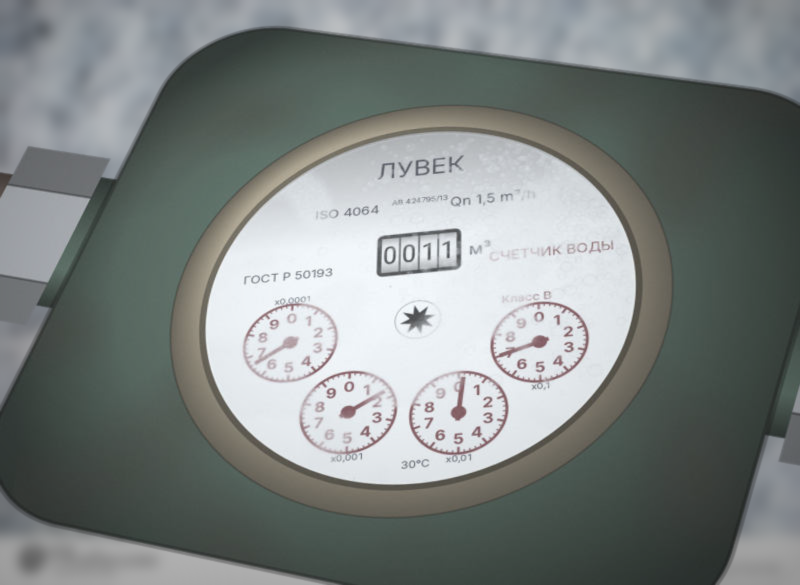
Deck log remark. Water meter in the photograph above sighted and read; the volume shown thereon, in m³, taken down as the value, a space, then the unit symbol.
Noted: 11.7016 m³
